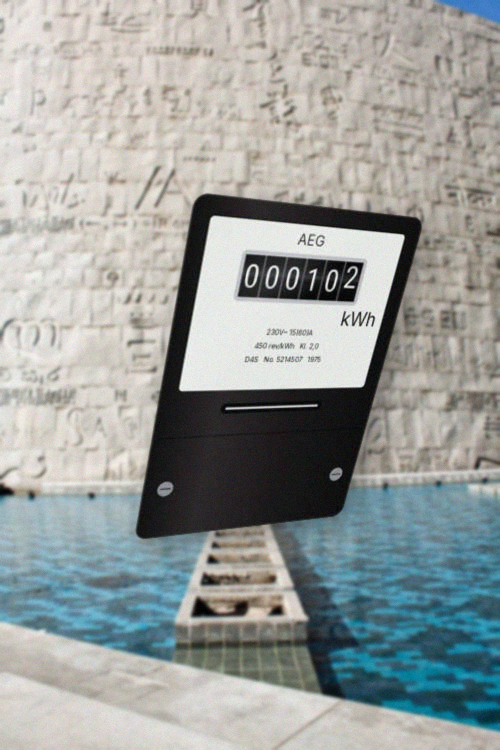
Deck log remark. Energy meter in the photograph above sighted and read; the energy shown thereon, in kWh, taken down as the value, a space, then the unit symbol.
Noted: 102 kWh
